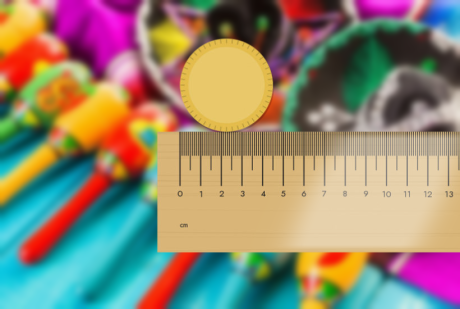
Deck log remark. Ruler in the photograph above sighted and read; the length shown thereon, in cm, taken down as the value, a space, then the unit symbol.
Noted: 4.5 cm
